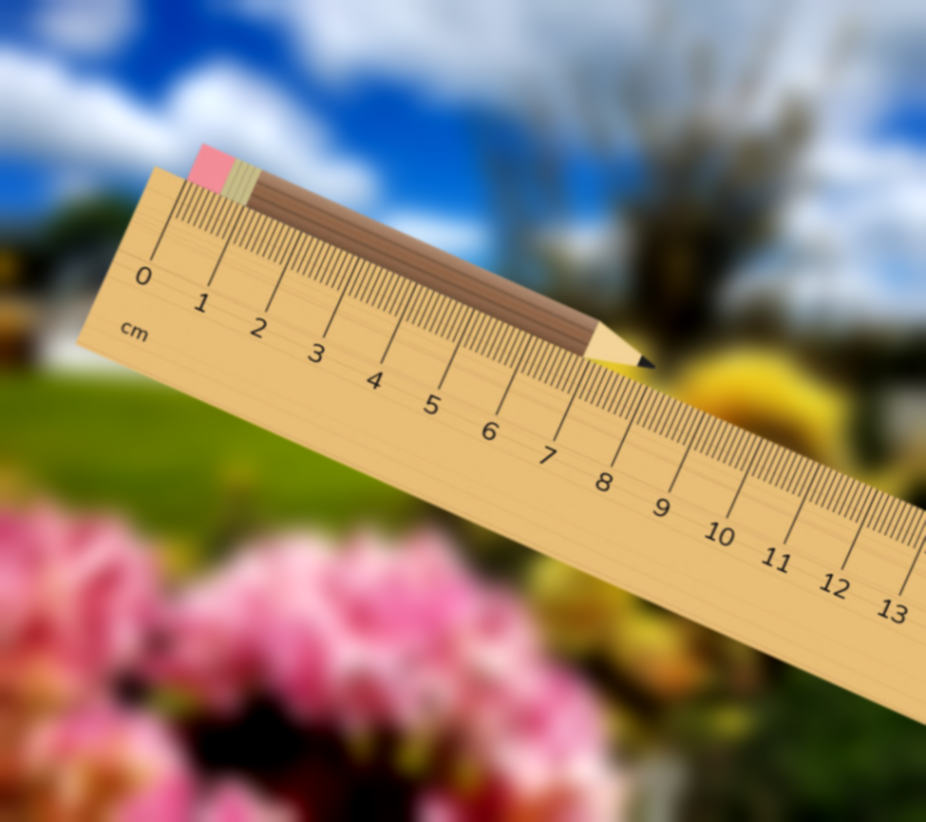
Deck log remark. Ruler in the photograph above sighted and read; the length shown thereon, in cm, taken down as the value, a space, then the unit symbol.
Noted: 8 cm
